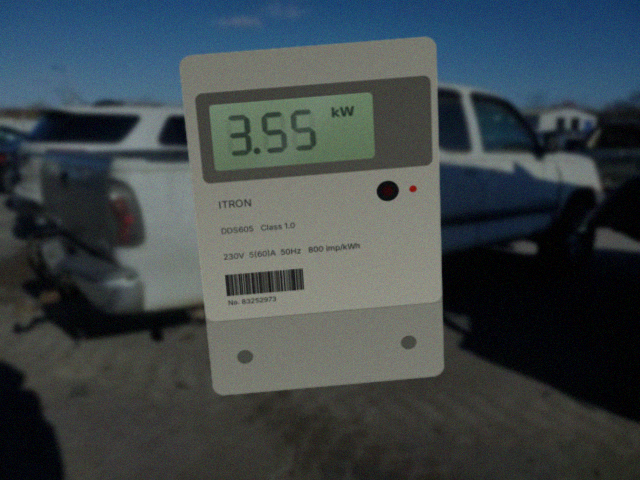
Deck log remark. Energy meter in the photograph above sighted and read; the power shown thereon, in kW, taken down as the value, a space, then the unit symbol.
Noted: 3.55 kW
